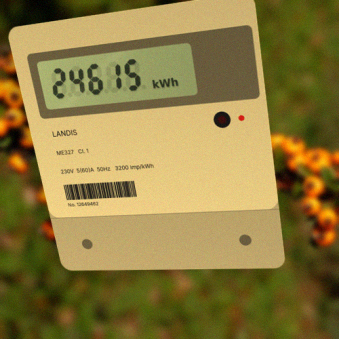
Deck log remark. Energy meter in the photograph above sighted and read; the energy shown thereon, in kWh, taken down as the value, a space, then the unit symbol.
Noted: 24615 kWh
